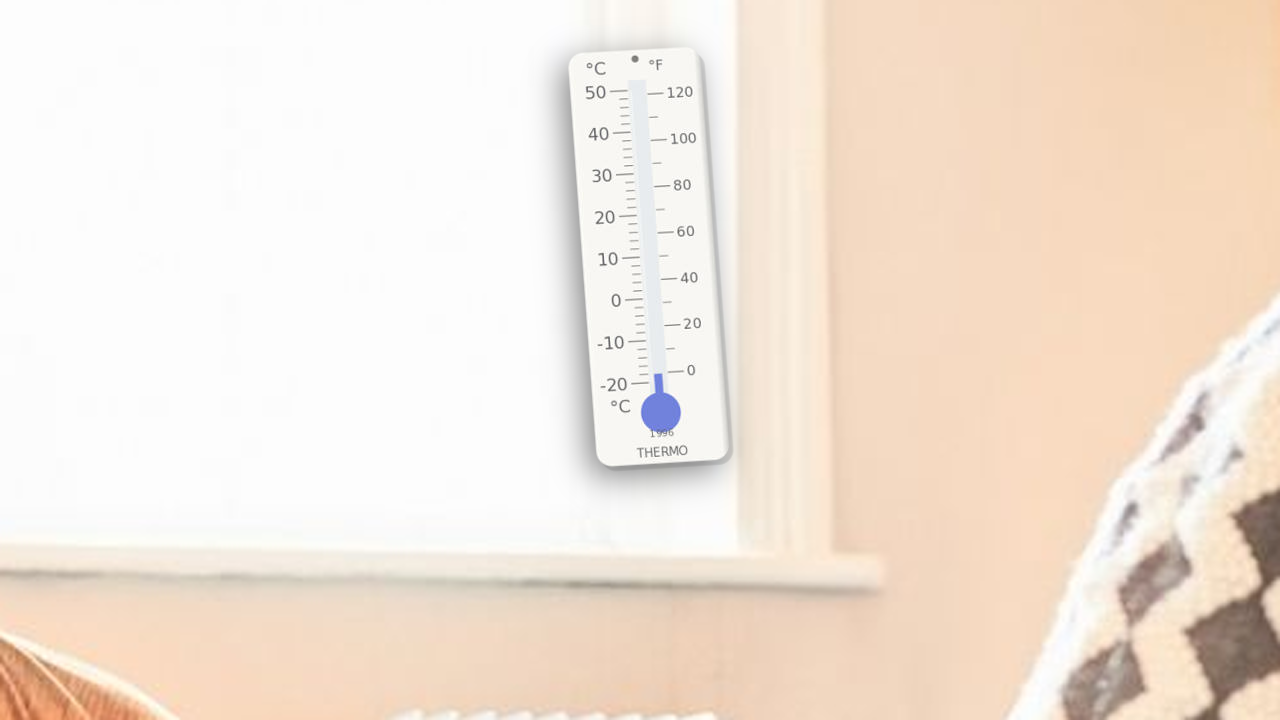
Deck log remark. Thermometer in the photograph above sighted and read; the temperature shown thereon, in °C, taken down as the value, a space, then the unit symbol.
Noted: -18 °C
